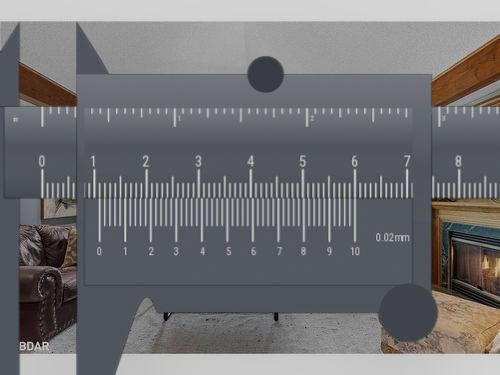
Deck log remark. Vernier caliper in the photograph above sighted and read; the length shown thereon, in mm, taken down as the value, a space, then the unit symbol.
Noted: 11.0 mm
